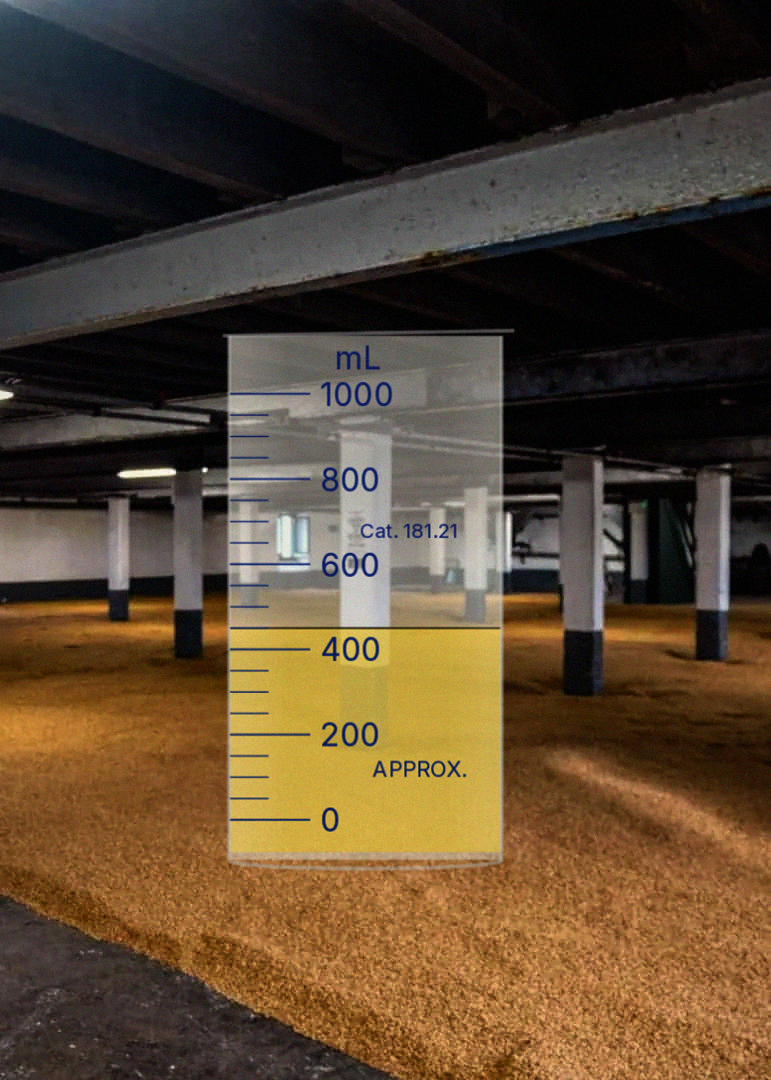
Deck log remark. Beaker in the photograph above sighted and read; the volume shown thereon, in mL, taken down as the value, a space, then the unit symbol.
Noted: 450 mL
